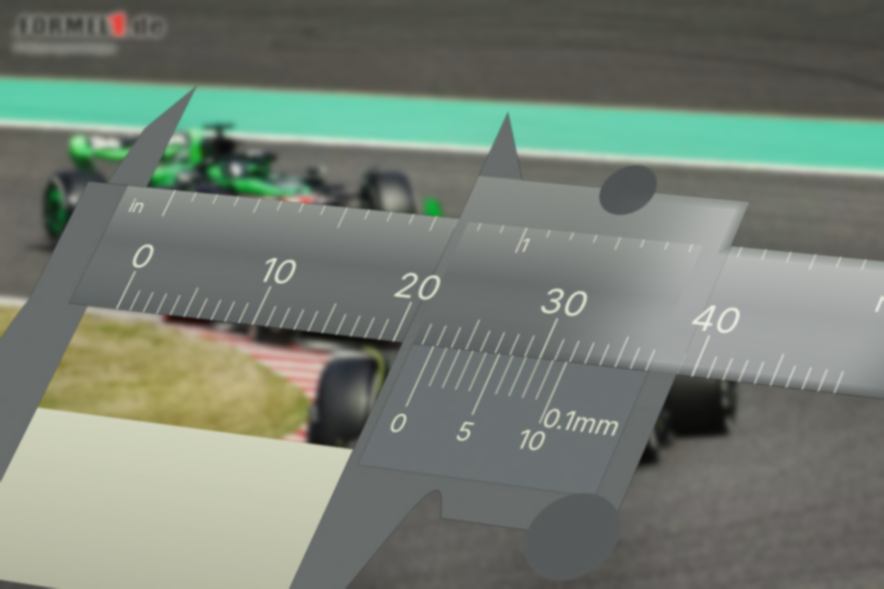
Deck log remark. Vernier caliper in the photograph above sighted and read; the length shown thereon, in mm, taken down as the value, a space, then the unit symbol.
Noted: 22.8 mm
